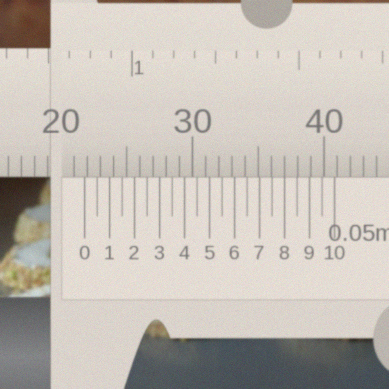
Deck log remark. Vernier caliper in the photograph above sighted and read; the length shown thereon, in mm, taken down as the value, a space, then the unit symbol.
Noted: 21.8 mm
